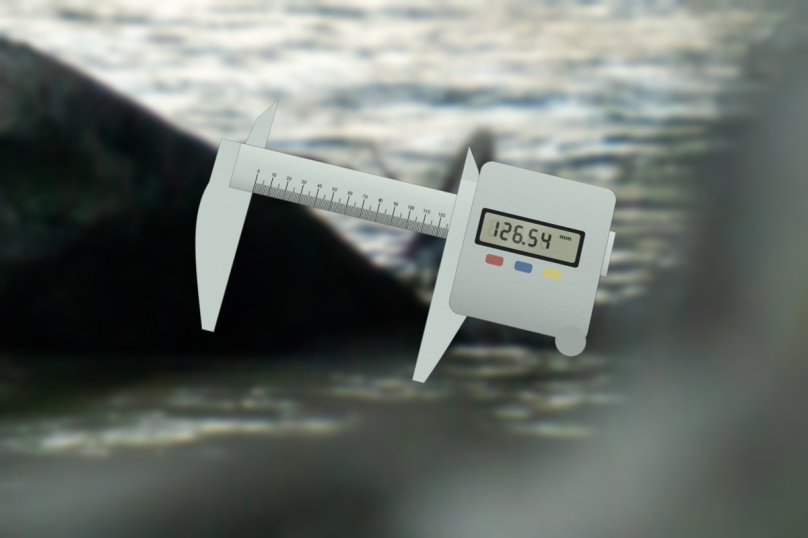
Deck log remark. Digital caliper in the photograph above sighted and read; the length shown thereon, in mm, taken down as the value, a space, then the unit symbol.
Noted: 126.54 mm
